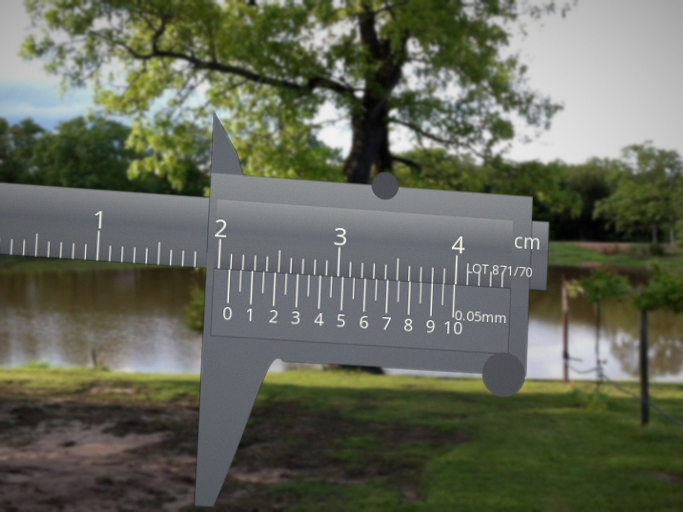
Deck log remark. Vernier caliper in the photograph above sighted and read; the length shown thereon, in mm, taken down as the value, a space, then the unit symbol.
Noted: 20.9 mm
